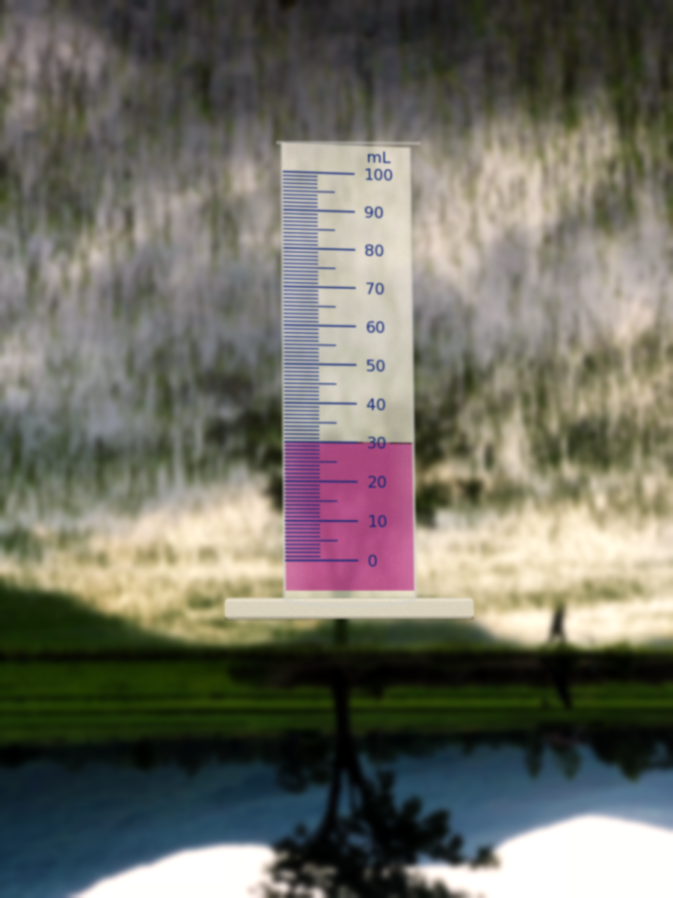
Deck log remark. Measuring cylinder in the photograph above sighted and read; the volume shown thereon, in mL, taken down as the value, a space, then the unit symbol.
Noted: 30 mL
